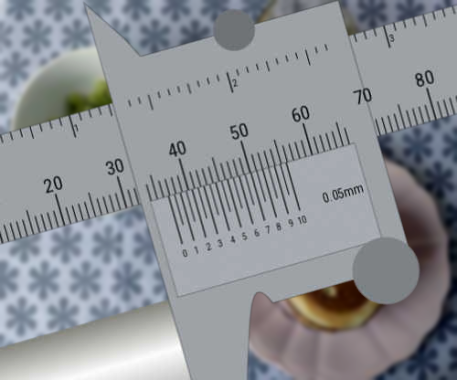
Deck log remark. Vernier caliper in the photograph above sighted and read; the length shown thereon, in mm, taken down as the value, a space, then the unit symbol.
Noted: 36.8 mm
